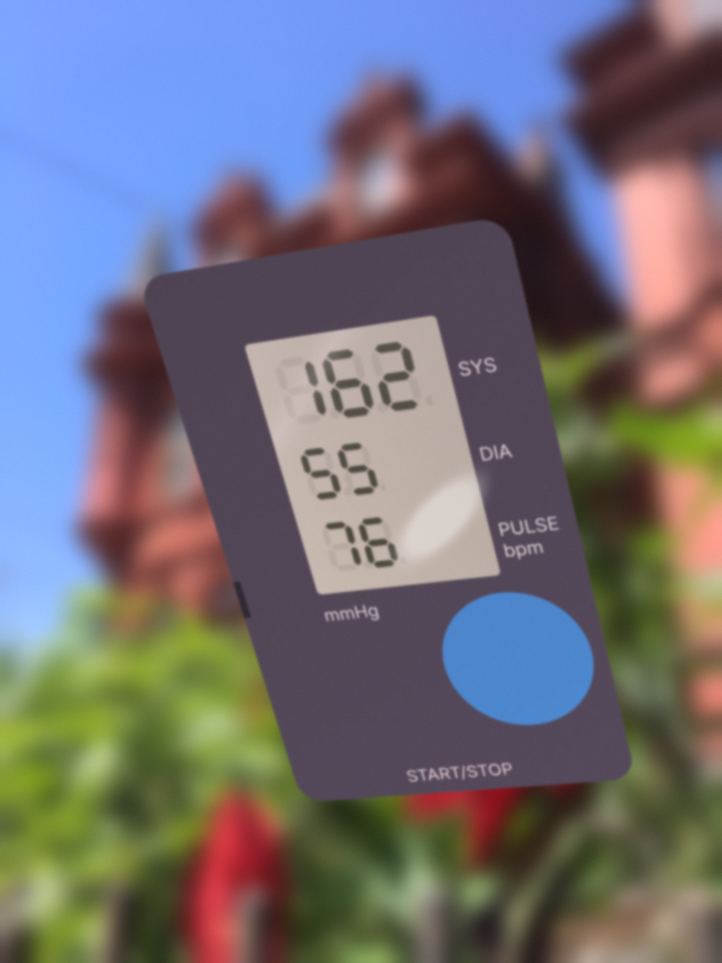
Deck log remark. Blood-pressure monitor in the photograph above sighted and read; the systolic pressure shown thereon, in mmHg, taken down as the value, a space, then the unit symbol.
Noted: 162 mmHg
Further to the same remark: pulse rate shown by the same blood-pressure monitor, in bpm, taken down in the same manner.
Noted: 76 bpm
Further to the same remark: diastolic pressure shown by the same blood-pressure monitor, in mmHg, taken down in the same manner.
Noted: 55 mmHg
